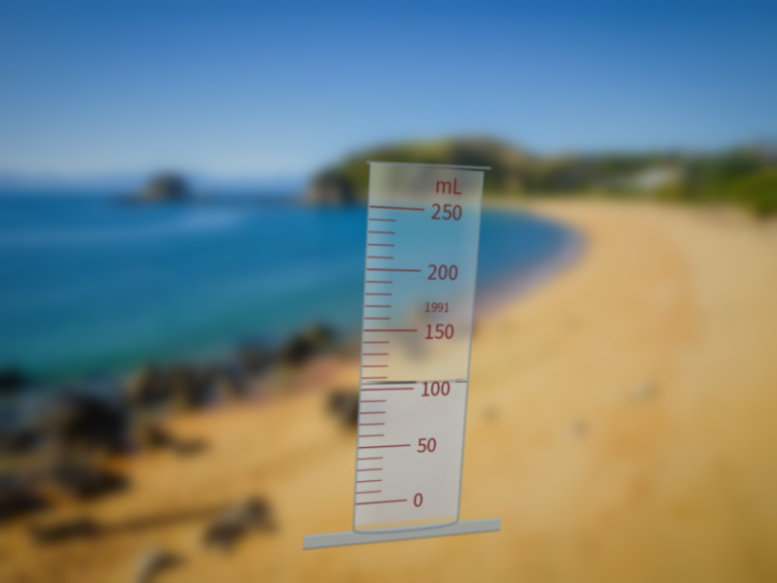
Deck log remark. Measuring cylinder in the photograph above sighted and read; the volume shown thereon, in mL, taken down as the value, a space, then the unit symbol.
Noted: 105 mL
